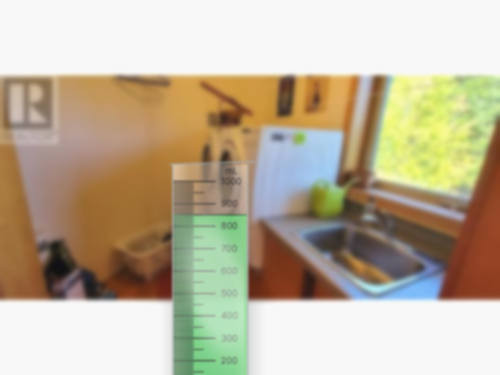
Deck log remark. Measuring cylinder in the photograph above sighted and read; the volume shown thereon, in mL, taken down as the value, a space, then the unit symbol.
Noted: 850 mL
